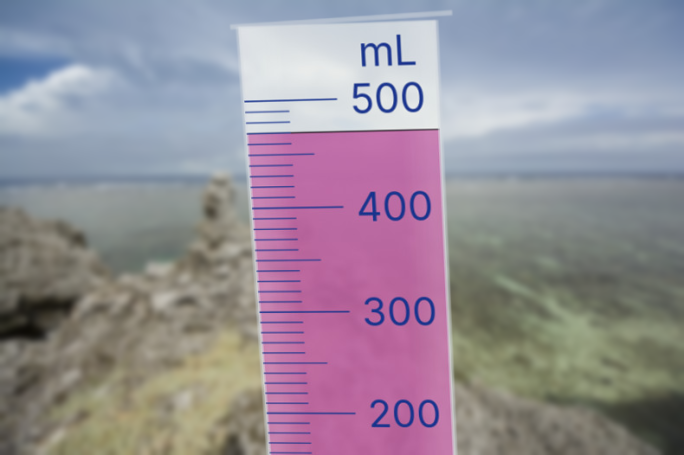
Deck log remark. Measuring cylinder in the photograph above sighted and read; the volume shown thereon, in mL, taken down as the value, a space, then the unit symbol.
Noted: 470 mL
